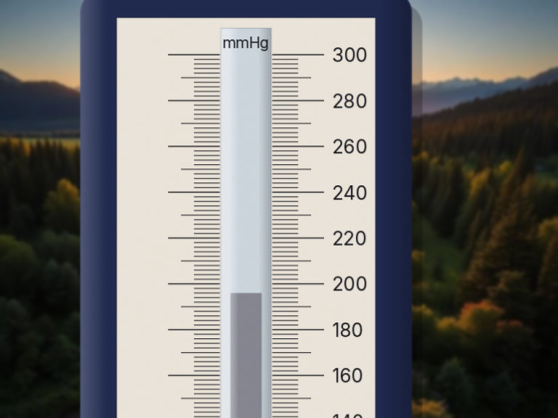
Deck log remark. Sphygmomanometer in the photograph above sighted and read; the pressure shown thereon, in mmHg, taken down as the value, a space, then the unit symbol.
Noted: 196 mmHg
